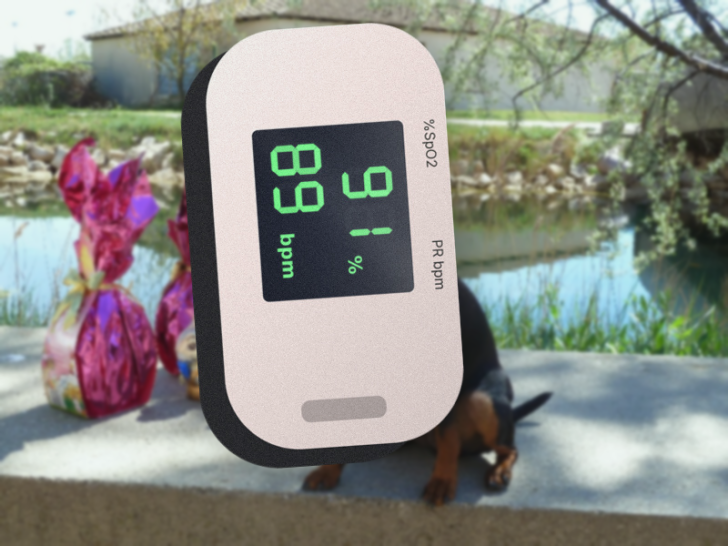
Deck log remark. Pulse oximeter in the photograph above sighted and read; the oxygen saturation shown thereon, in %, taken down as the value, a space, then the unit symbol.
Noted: 91 %
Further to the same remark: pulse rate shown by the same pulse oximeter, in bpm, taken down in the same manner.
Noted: 89 bpm
